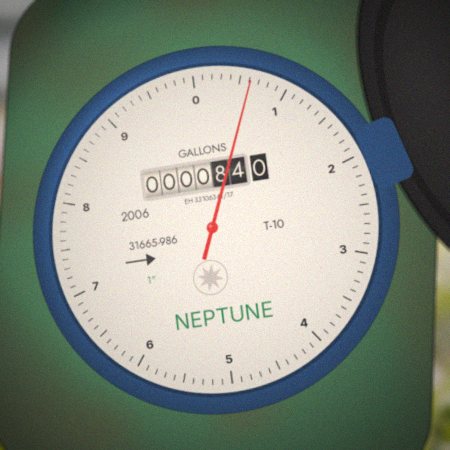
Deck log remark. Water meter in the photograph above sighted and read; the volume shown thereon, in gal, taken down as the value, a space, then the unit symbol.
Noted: 840.6 gal
